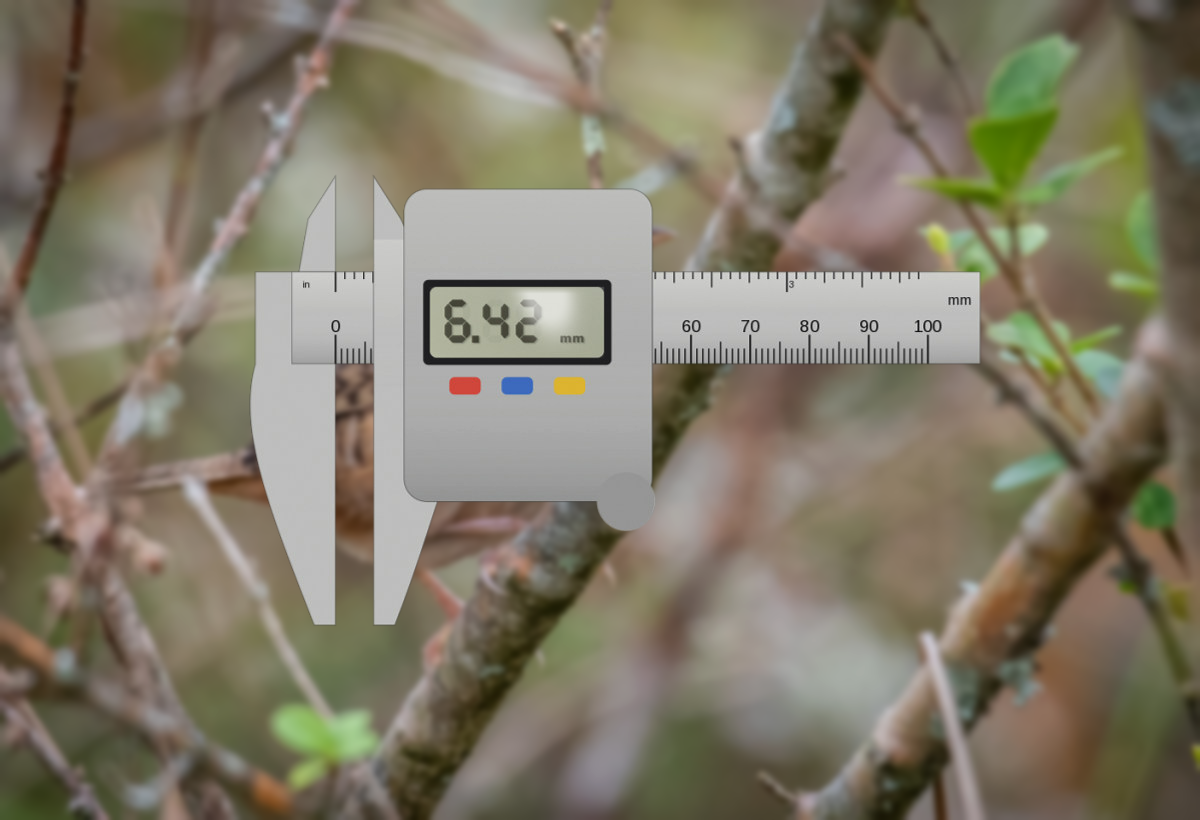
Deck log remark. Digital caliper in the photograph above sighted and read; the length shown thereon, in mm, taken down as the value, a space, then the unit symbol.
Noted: 6.42 mm
